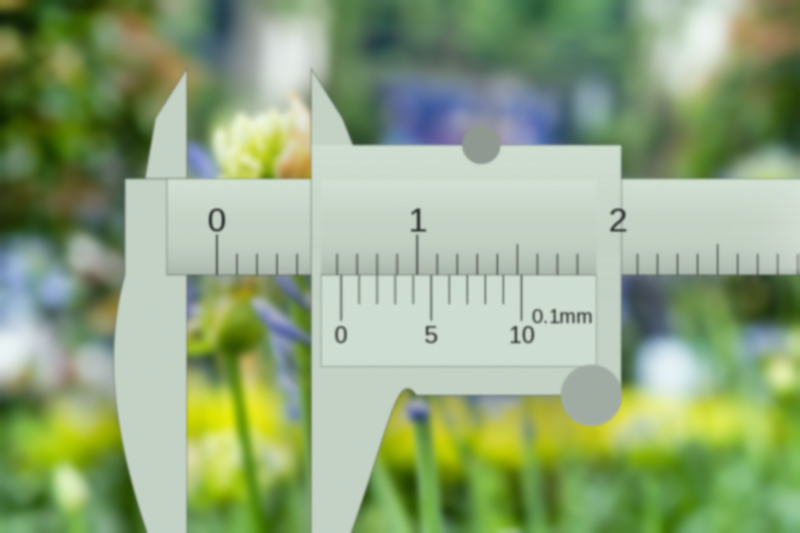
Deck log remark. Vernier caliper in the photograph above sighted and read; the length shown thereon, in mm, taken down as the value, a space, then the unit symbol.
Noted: 6.2 mm
